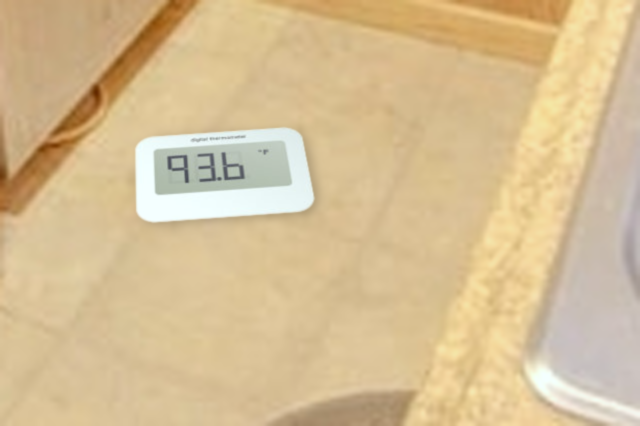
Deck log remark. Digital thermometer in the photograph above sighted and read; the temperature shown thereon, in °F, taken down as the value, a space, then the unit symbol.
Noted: 93.6 °F
